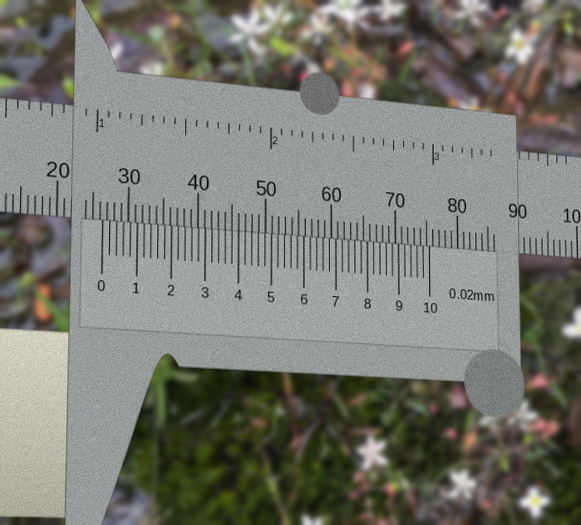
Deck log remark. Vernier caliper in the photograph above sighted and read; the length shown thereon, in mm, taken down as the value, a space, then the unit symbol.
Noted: 26.4 mm
